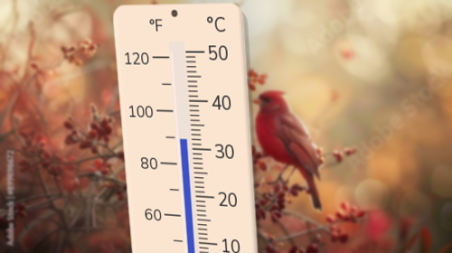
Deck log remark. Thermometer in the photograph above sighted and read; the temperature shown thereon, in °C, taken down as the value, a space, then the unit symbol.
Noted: 32 °C
